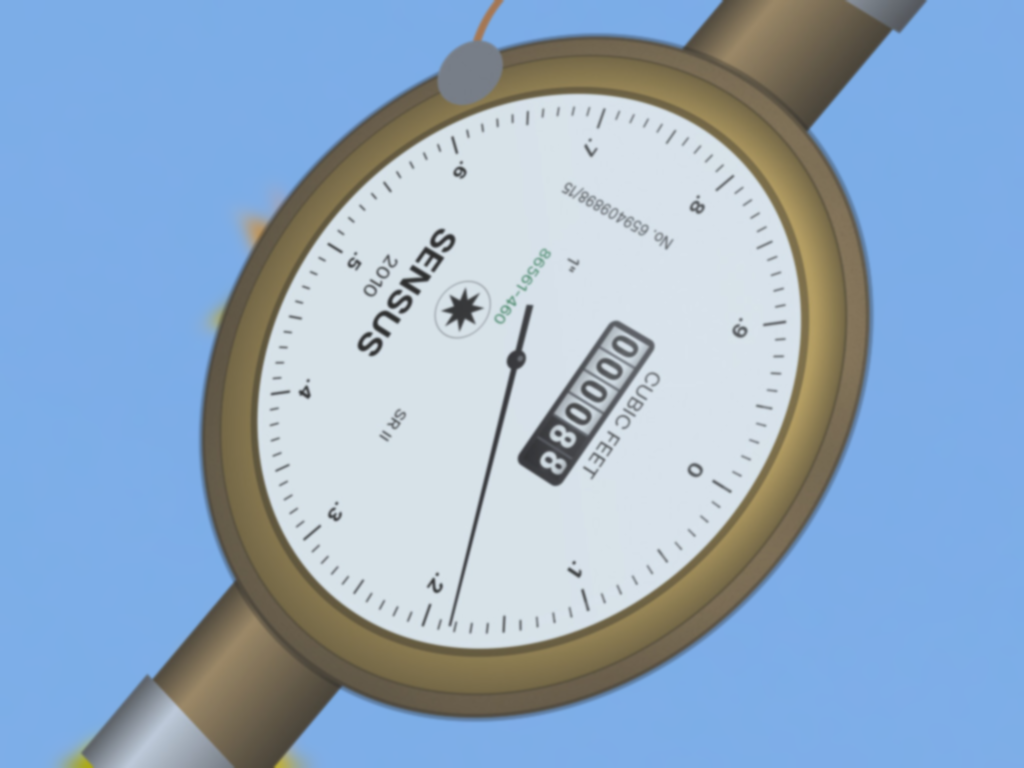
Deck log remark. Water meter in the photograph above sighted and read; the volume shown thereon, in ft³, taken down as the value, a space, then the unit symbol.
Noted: 88.18 ft³
